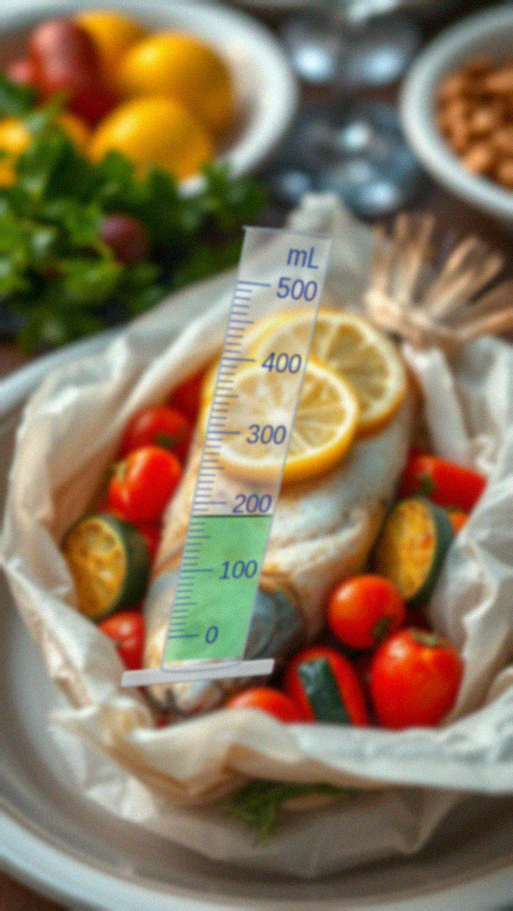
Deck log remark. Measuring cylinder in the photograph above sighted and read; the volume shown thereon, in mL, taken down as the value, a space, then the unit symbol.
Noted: 180 mL
